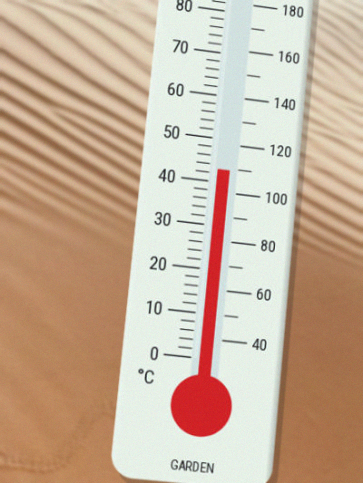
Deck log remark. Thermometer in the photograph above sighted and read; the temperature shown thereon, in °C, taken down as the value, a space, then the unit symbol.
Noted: 43 °C
